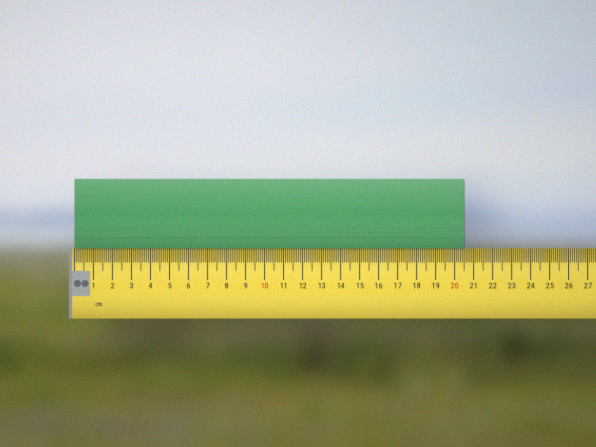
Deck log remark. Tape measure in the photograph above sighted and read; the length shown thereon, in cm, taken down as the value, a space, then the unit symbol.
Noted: 20.5 cm
